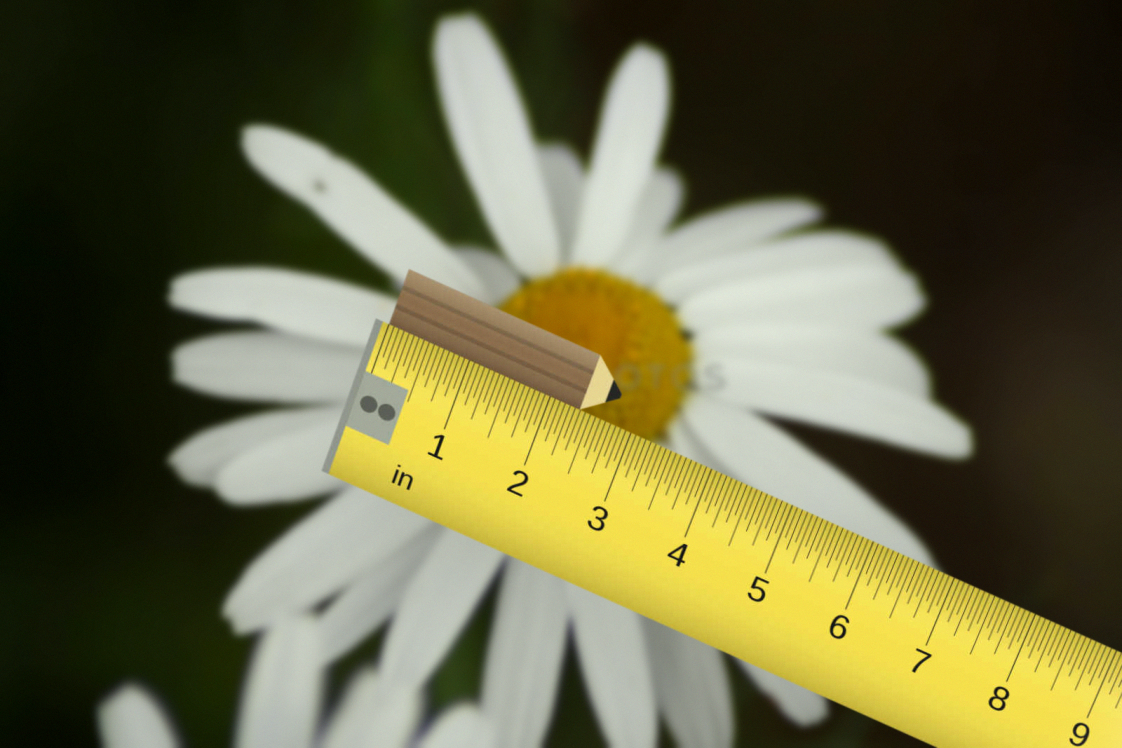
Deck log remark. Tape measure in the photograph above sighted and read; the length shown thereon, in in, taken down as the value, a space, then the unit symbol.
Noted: 2.75 in
